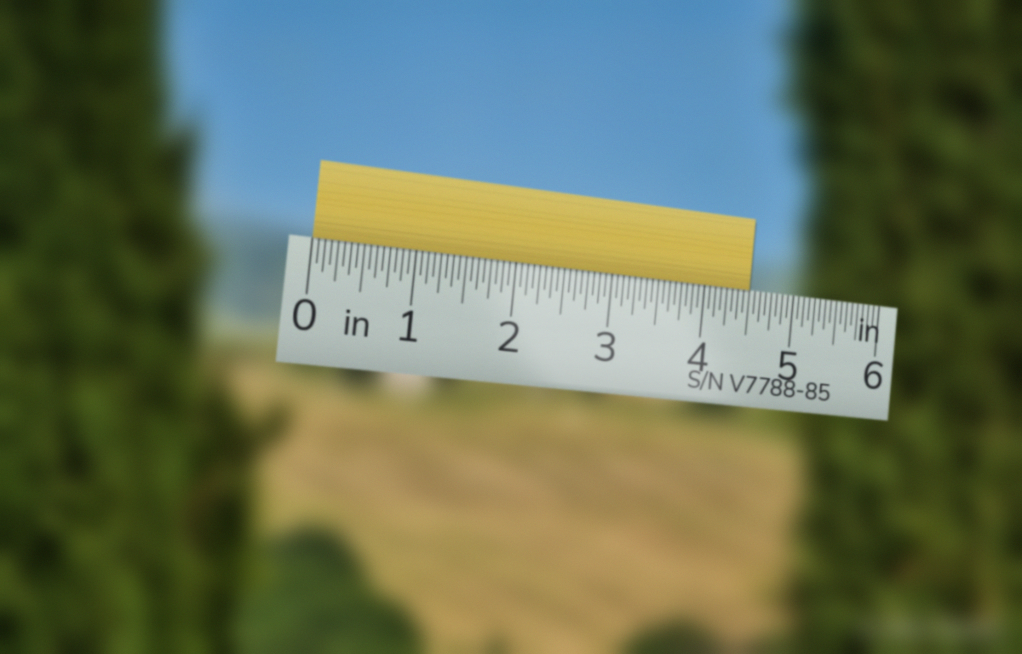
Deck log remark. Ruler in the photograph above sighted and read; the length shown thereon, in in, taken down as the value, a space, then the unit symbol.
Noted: 4.5 in
